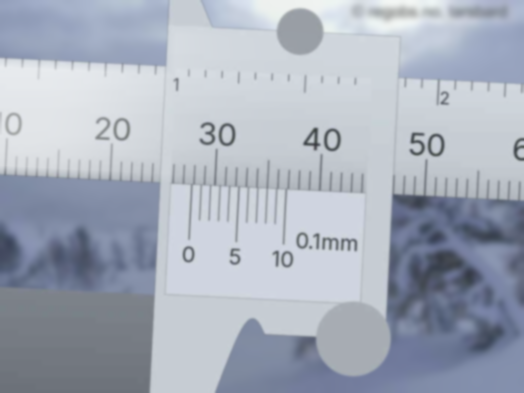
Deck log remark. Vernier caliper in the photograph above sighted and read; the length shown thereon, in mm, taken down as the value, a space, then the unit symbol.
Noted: 27.8 mm
